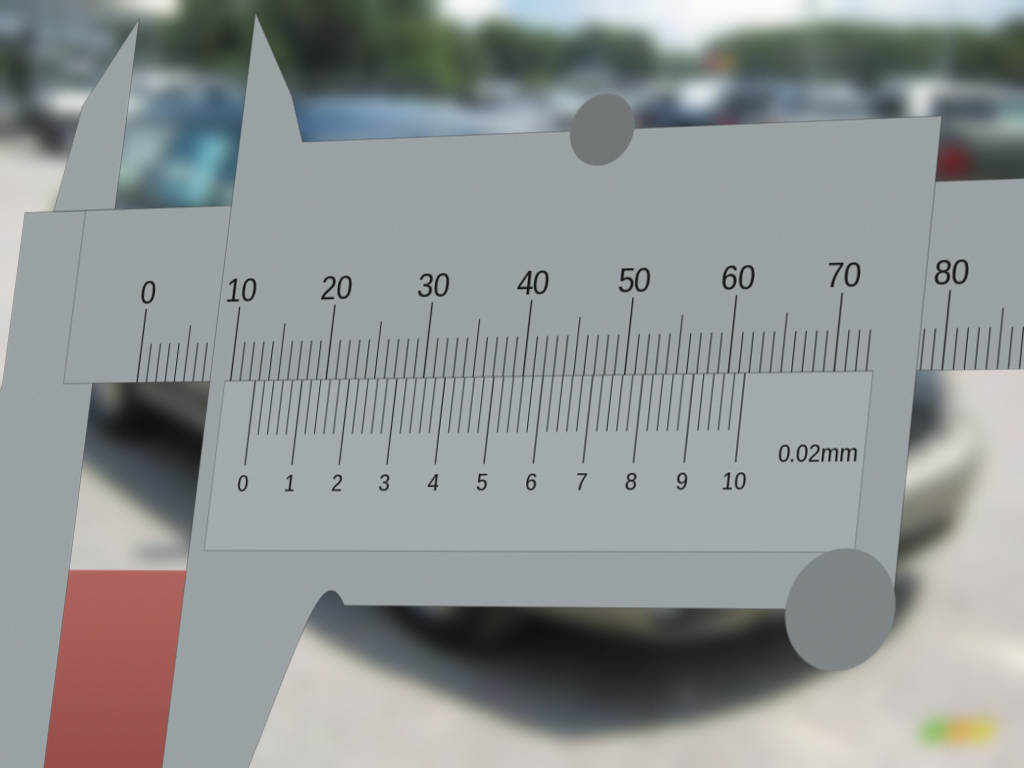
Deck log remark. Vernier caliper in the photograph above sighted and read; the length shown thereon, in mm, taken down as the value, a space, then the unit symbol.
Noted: 12.6 mm
